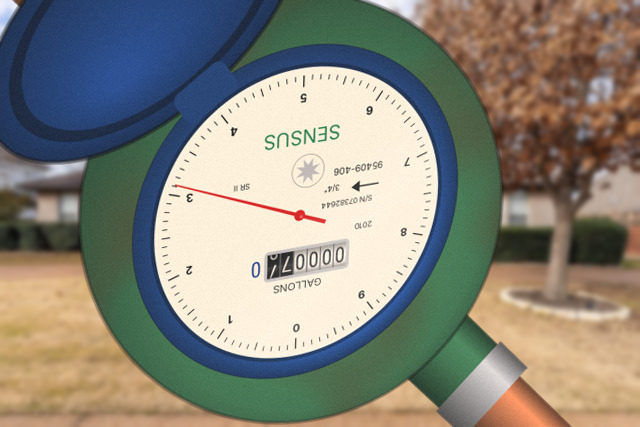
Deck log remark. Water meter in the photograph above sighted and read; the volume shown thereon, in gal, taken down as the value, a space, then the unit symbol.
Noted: 773.1 gal
